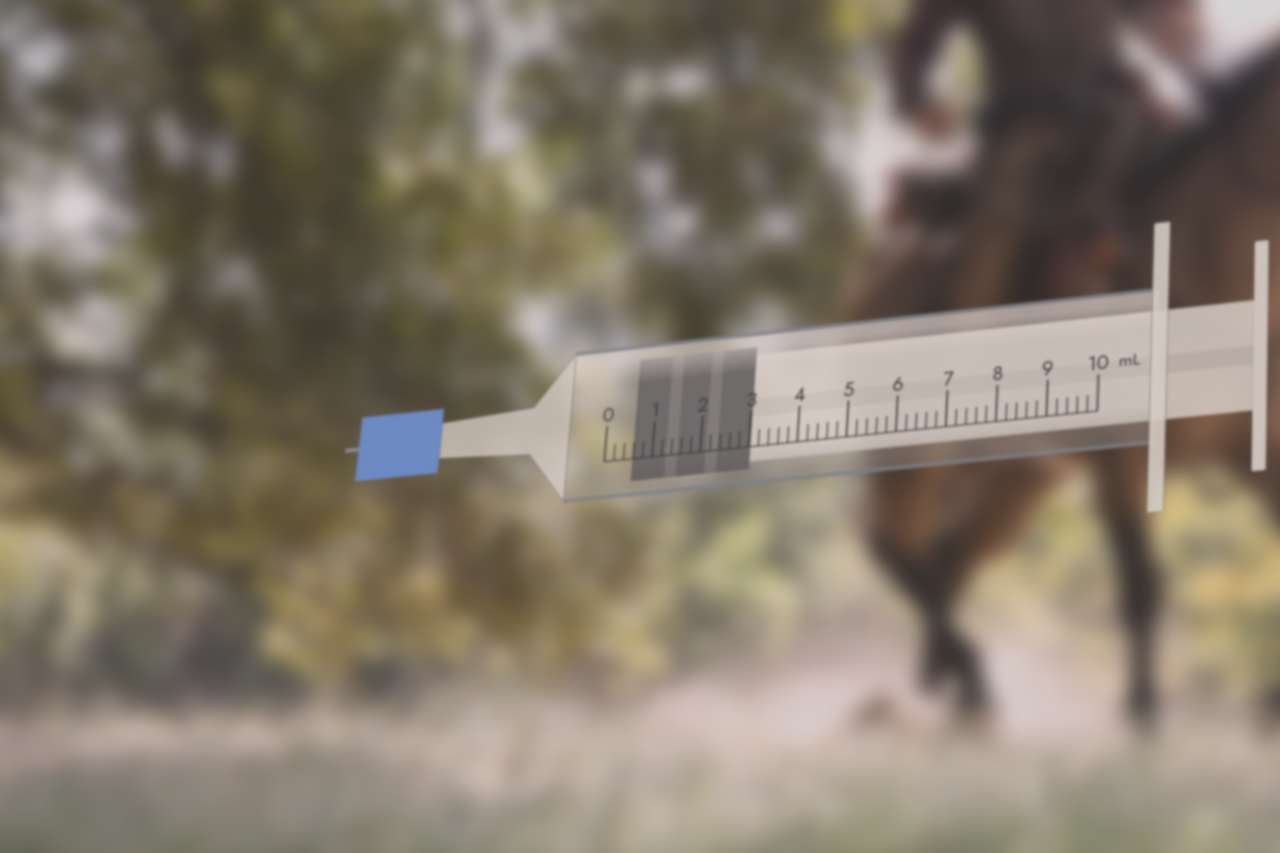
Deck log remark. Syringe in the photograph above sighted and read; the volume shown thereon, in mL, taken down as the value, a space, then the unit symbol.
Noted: 0.6 mL
